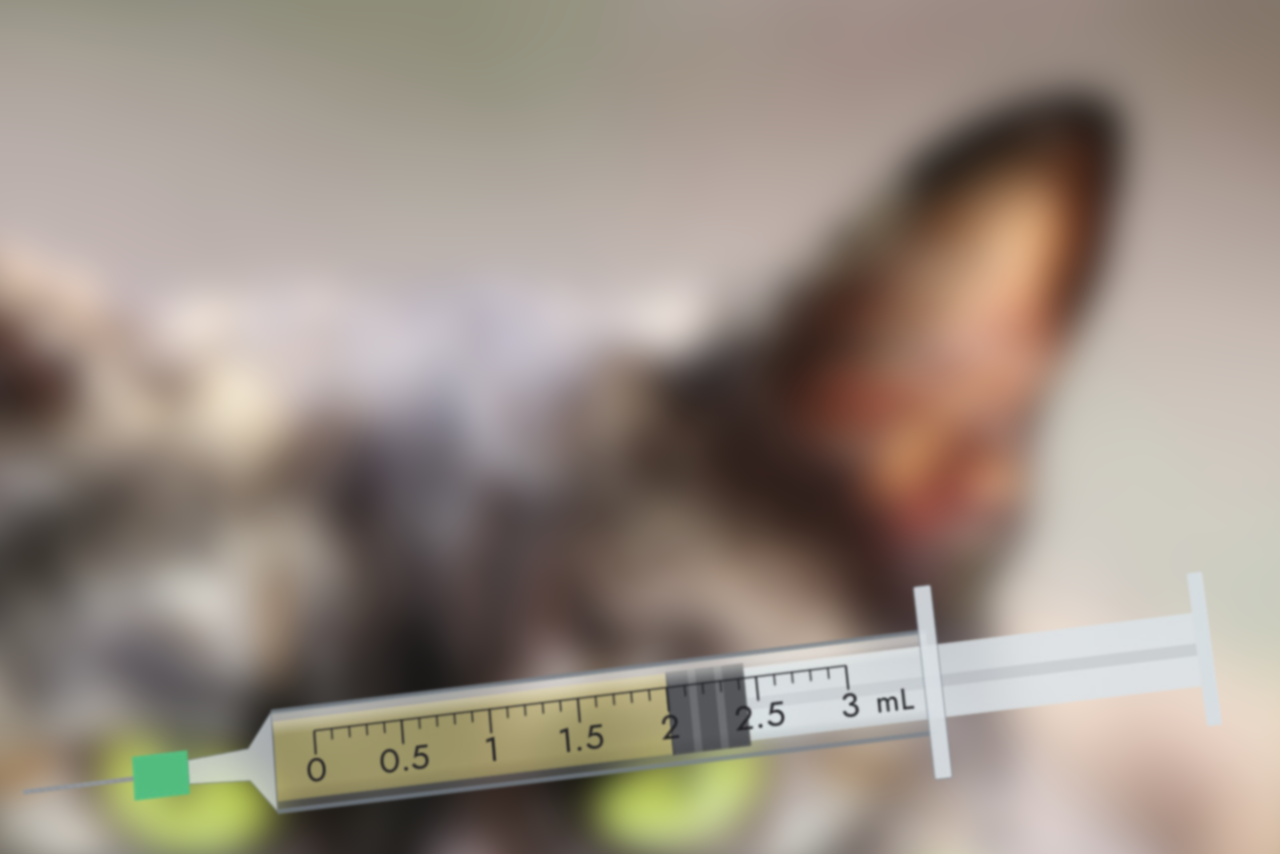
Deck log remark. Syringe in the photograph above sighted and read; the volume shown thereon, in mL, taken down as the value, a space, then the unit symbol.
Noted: 2 mL
